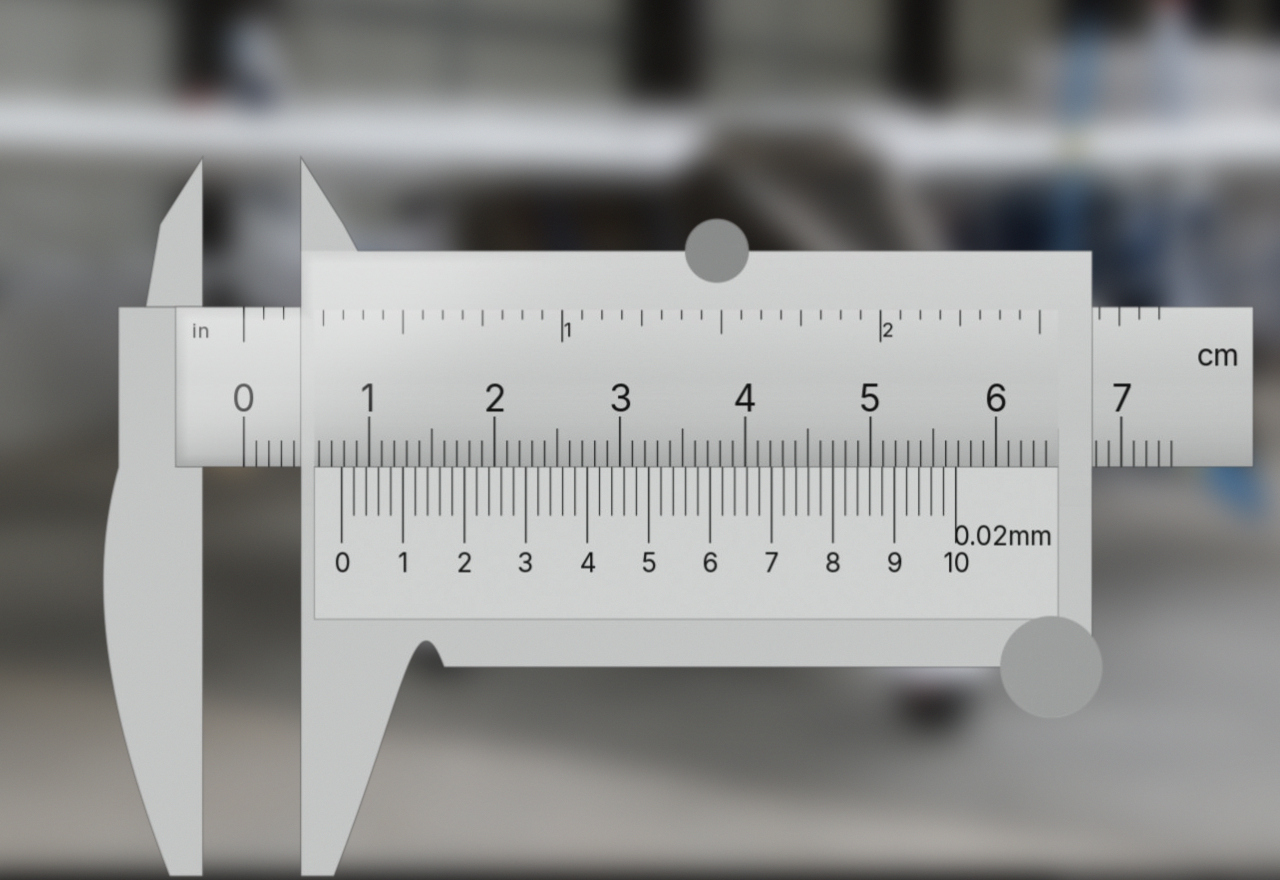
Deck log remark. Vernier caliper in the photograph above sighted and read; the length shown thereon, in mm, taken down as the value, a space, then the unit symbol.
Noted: 7.8 mm
